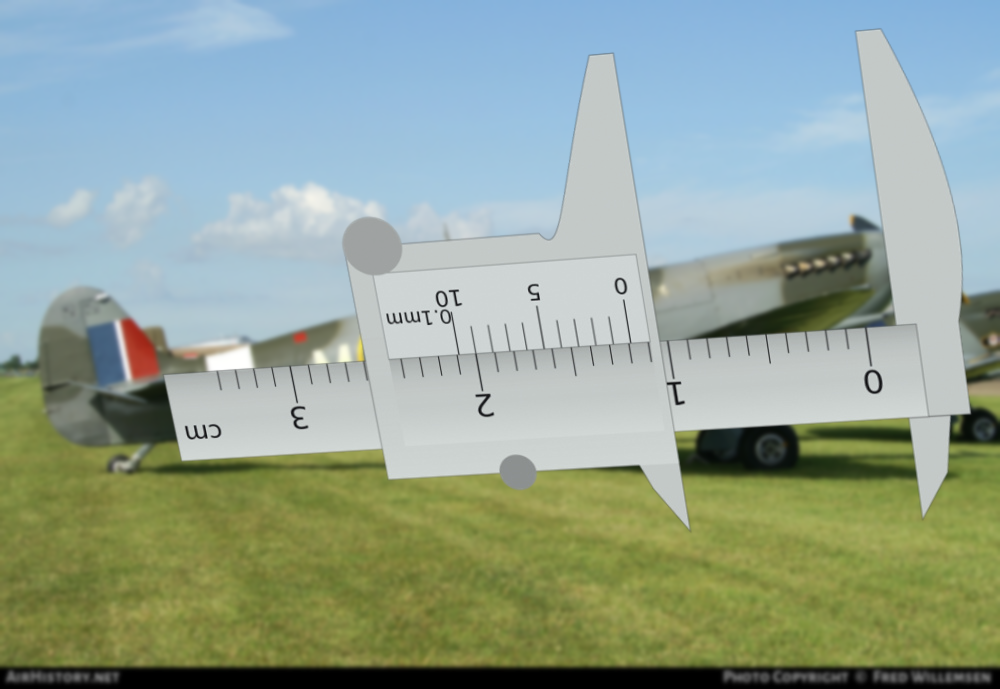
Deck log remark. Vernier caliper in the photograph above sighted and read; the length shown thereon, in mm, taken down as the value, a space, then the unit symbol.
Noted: 11.9 mm
